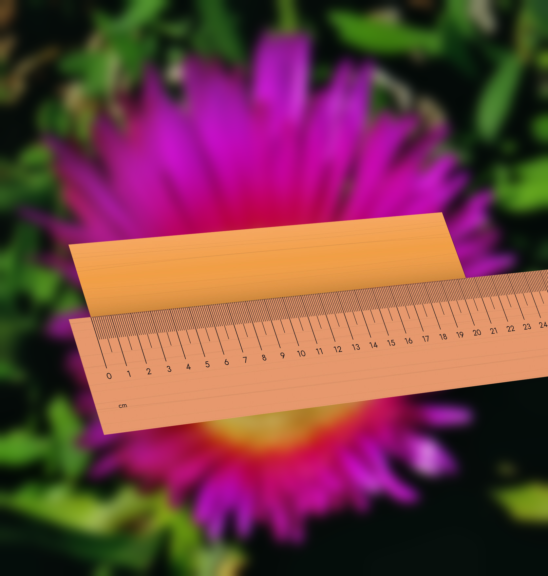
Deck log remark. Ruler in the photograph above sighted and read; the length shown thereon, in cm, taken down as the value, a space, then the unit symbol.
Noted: 20.5 cm
